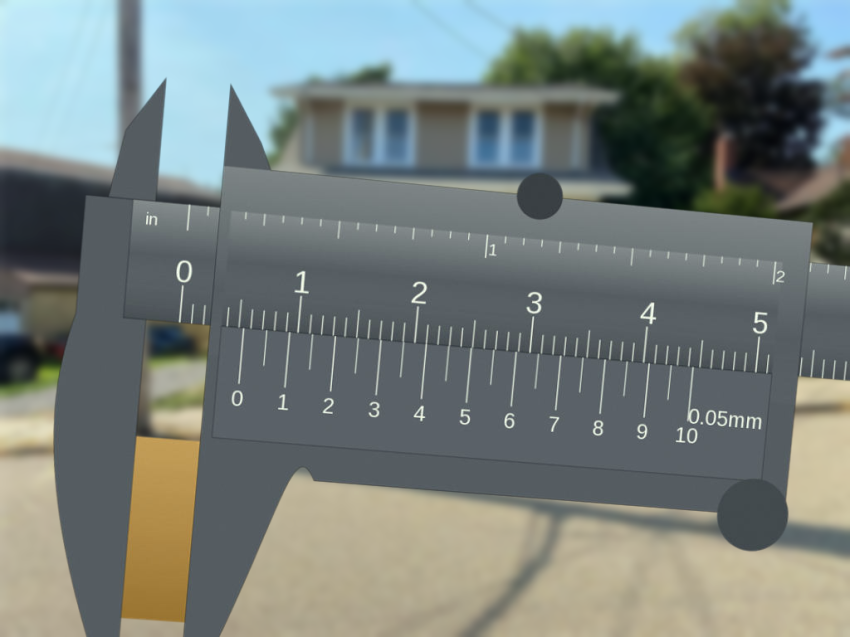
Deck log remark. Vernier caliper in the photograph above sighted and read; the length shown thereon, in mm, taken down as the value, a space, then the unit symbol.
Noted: 5.4 mm
